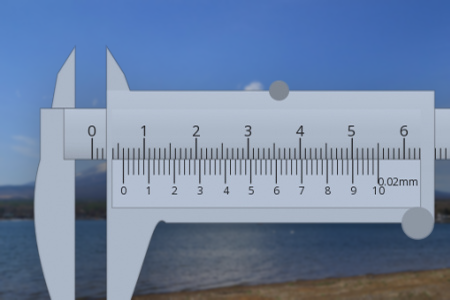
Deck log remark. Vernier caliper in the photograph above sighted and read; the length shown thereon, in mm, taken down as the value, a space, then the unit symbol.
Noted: 6.0 mm
